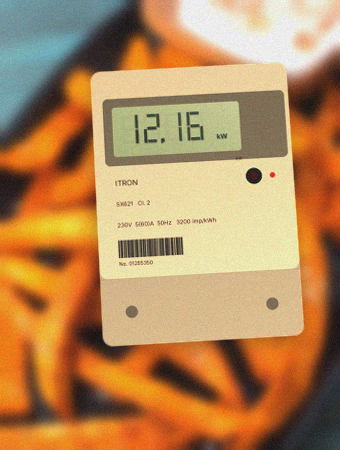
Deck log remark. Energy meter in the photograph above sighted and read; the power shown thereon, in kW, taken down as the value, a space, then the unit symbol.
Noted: 12.16 kW
